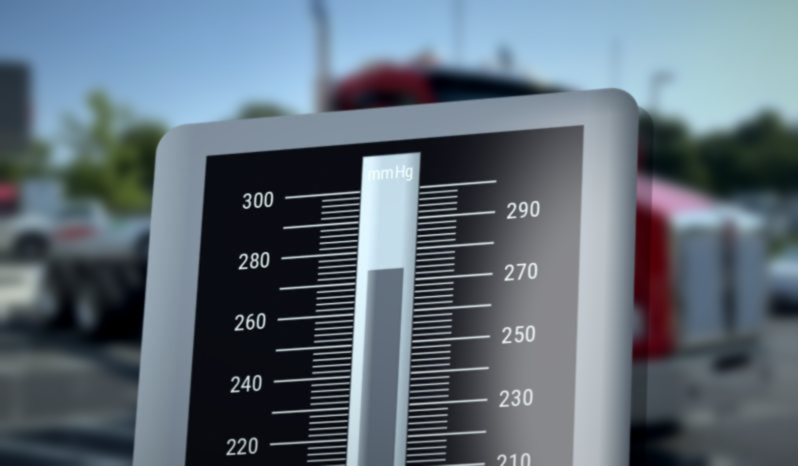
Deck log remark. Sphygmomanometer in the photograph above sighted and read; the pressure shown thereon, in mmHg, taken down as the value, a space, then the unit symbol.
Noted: 274 mmHg
